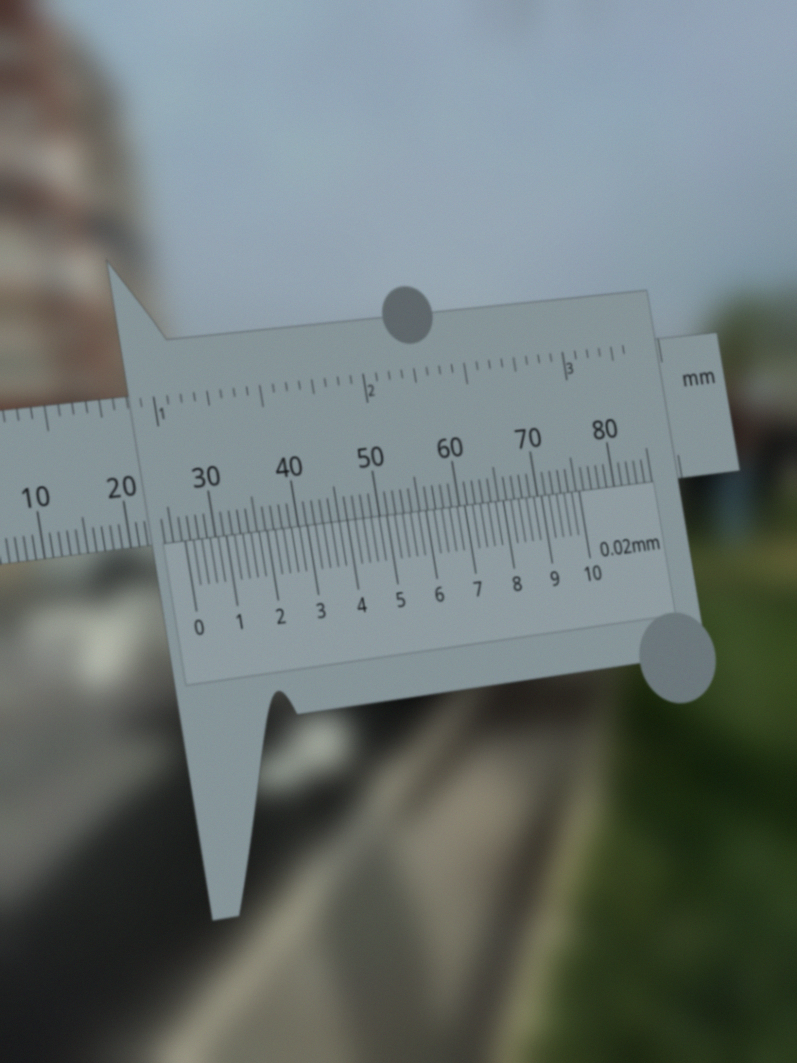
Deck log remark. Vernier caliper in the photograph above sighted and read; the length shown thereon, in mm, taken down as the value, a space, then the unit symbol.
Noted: 26.4 mm
